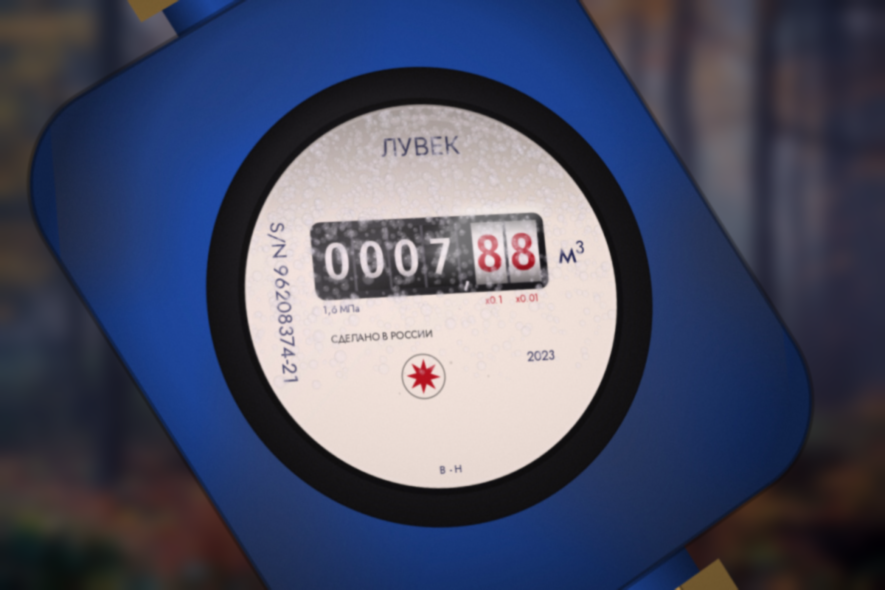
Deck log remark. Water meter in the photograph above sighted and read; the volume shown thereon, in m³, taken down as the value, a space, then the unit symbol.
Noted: 7.88 m³
